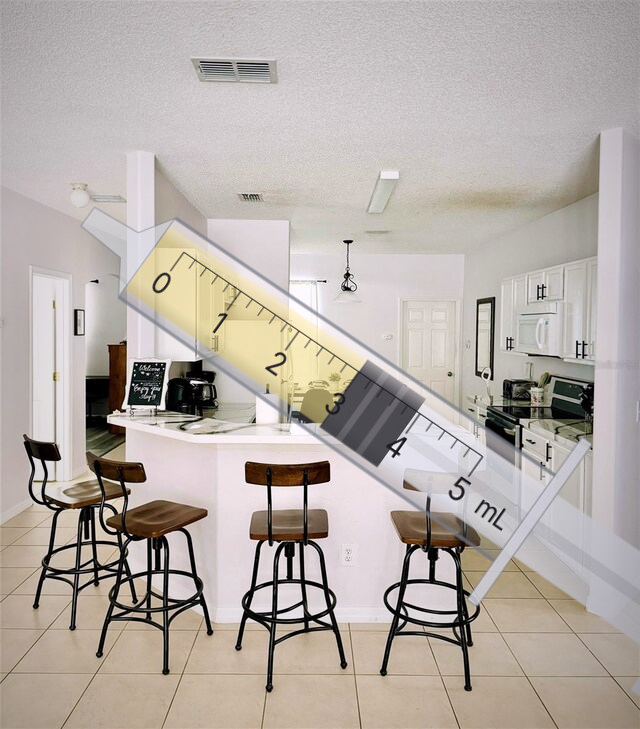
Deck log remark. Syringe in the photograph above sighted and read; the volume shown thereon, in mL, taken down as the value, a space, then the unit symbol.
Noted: 3 mL
